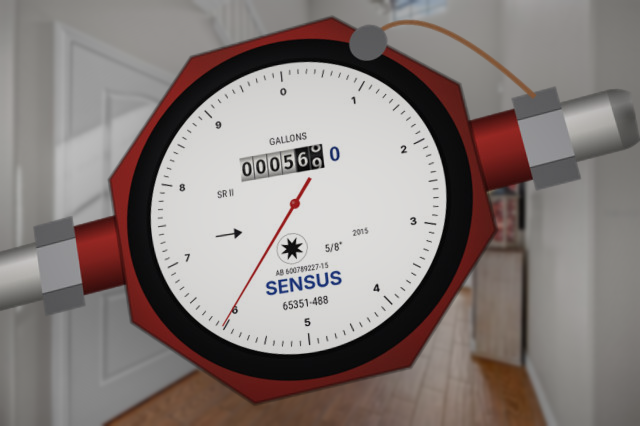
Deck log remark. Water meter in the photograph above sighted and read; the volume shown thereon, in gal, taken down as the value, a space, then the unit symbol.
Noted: 5686.0 gal
